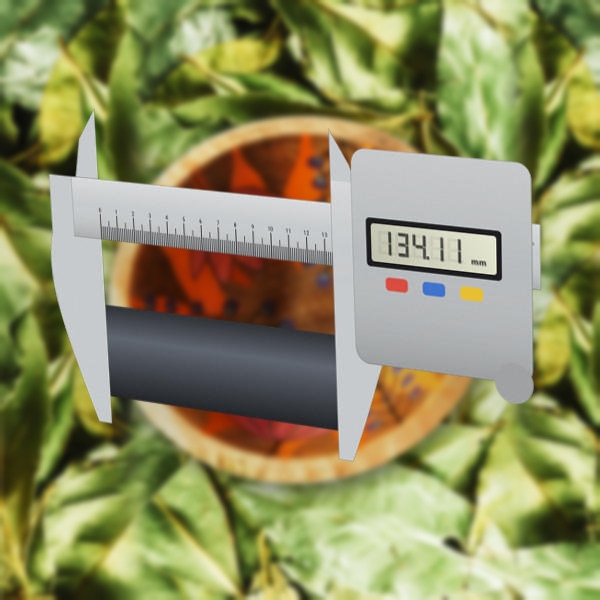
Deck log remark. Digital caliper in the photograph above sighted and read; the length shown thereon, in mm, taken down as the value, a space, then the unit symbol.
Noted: 134.11 mm
